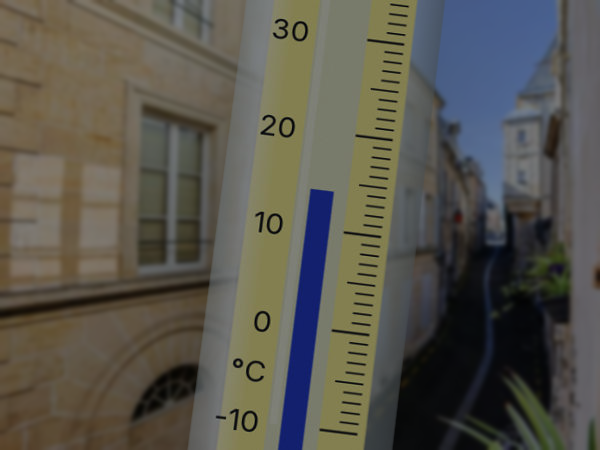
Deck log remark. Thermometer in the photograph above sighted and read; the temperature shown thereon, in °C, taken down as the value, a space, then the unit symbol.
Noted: 14 °C
